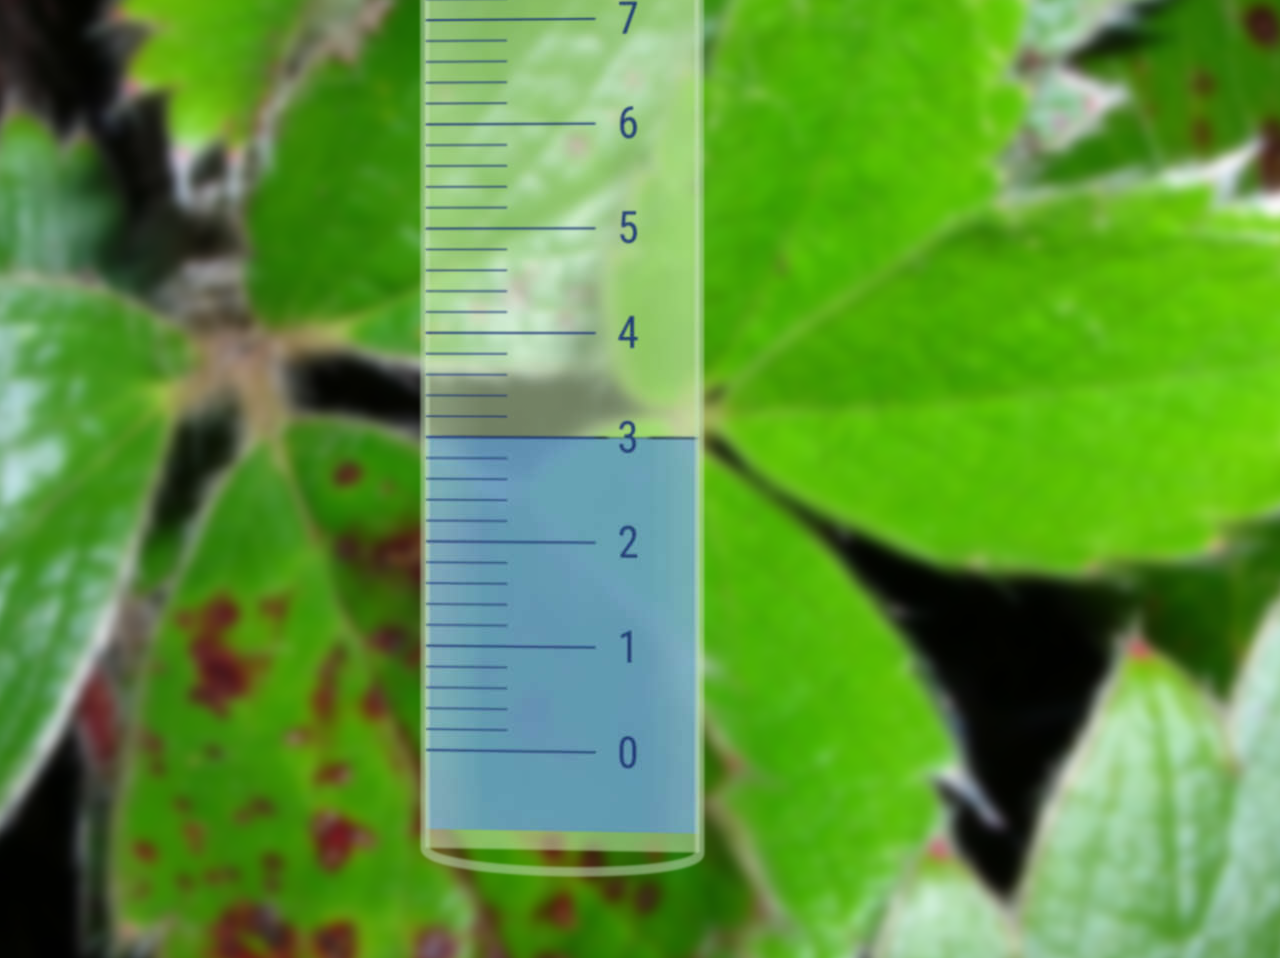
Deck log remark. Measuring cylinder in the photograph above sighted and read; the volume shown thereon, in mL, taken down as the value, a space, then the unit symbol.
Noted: 3 mL
